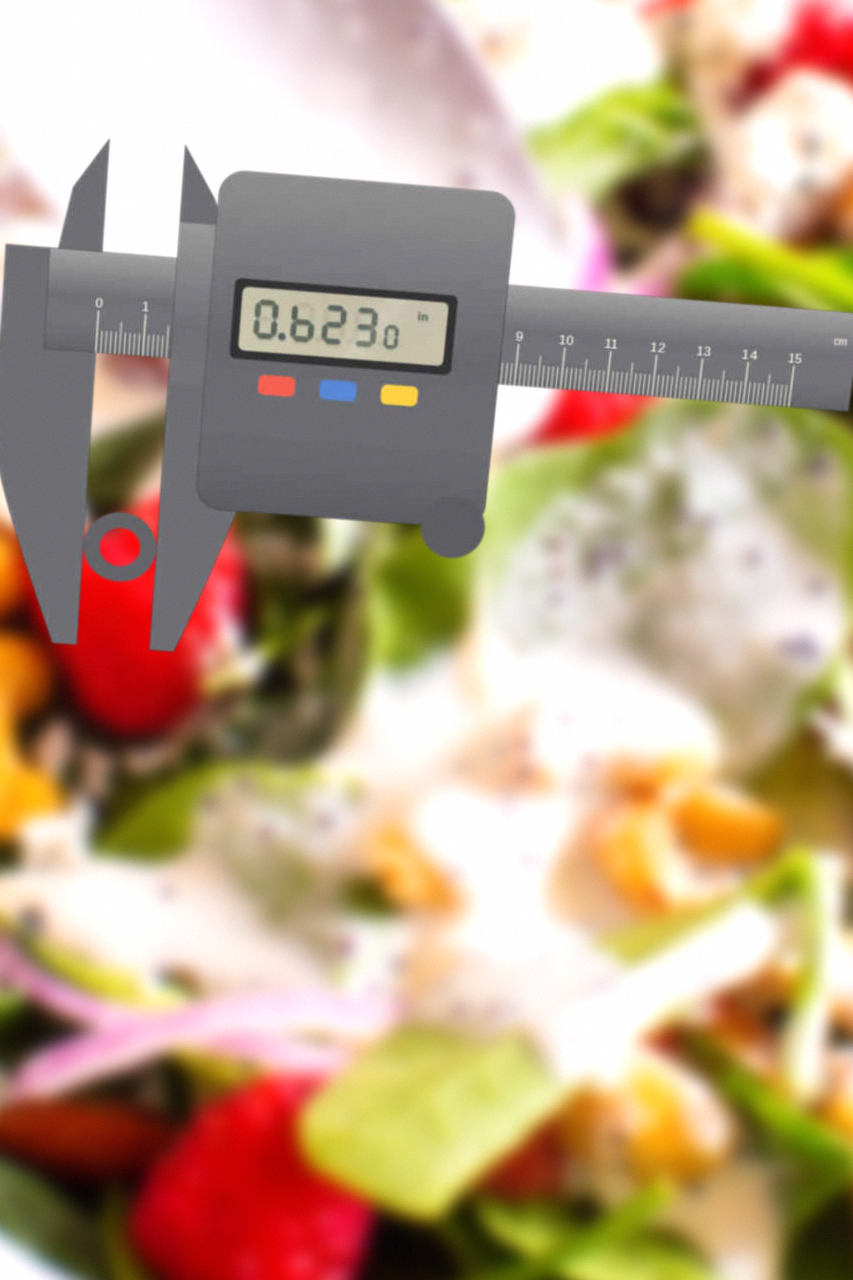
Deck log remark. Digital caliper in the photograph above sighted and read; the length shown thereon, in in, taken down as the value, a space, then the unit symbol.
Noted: 0.6230 in
